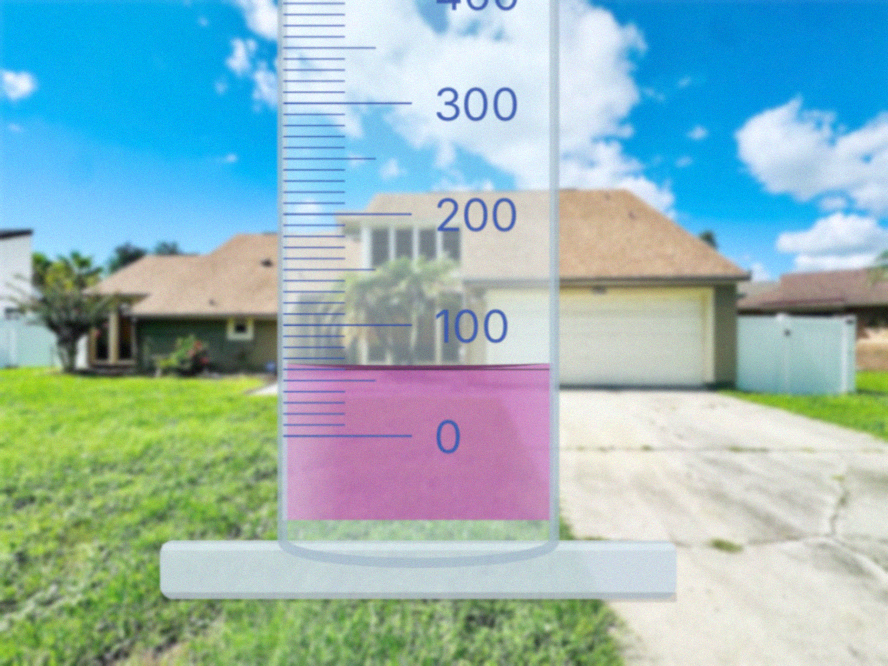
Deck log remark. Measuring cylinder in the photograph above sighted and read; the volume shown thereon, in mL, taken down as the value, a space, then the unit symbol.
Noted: 60 mL
